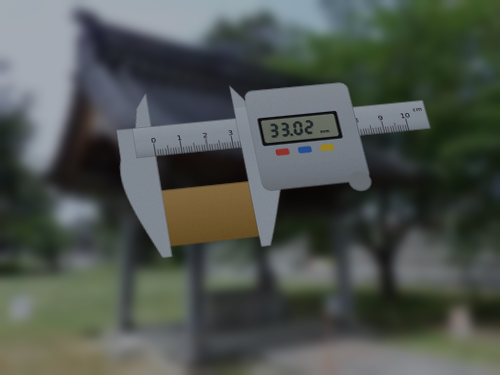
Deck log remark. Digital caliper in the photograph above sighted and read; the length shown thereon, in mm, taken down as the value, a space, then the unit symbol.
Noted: 33.02 mm
